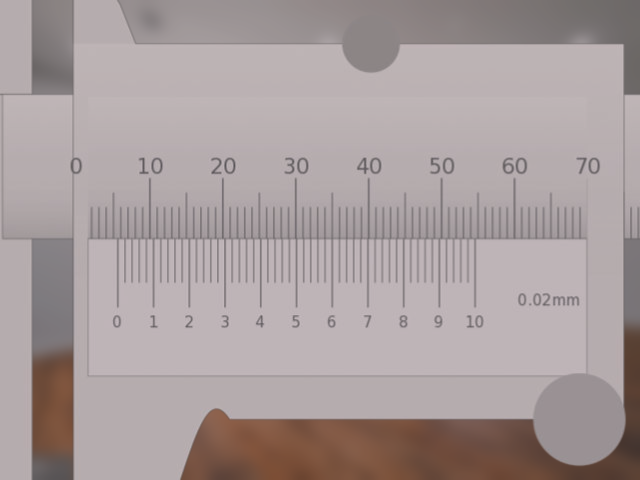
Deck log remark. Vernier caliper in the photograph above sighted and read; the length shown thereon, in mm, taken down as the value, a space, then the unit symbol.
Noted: 5.6 mm
